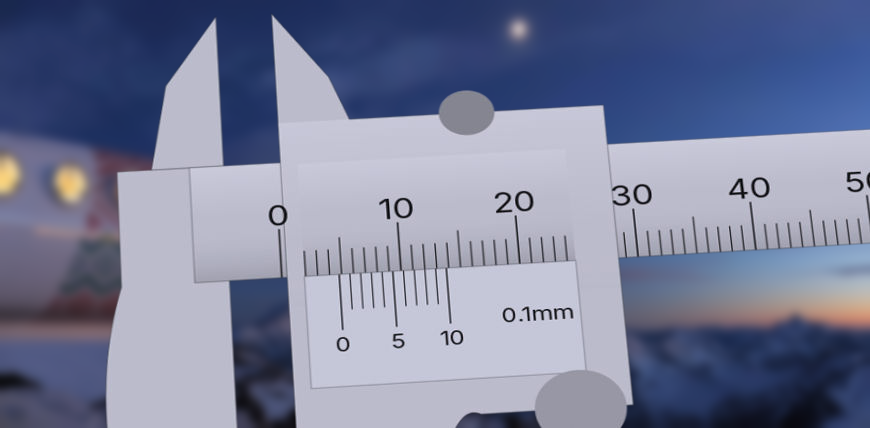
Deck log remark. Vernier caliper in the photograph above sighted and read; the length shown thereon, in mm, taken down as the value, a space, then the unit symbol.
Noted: 4.8 mm
